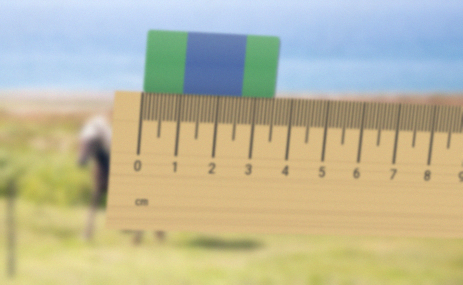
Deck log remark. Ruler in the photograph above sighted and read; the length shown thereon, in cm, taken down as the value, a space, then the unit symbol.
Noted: 3.5 cm
